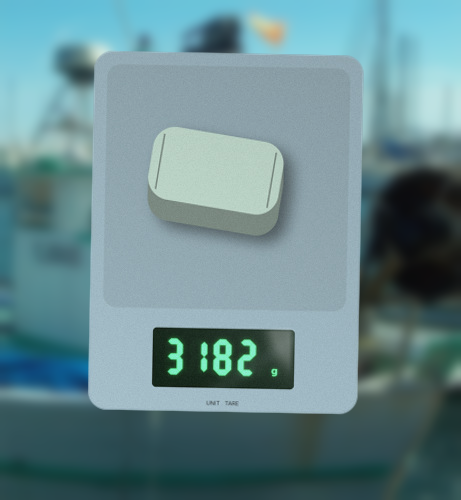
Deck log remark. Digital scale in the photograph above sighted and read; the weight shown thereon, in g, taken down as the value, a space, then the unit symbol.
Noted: 3182 g
